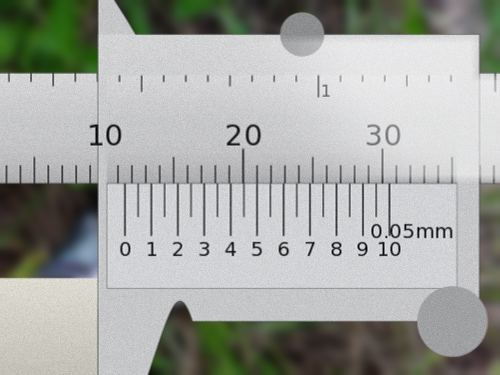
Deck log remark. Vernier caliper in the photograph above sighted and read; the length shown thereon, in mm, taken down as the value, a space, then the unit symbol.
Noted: 11.5 mm
